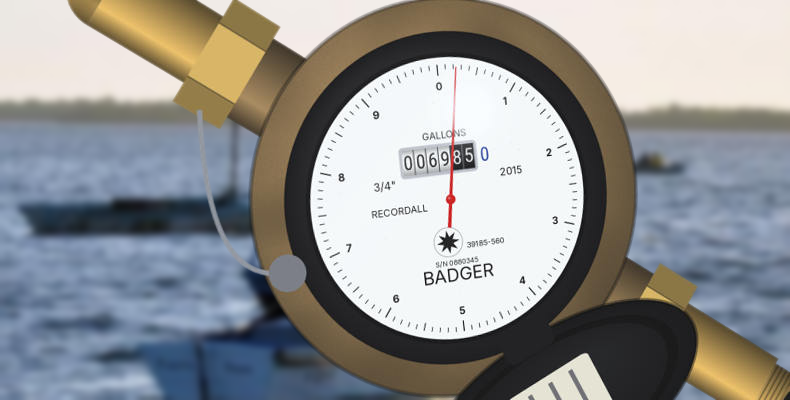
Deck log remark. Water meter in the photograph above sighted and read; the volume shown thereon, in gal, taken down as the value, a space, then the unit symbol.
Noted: 69850.2 gal
